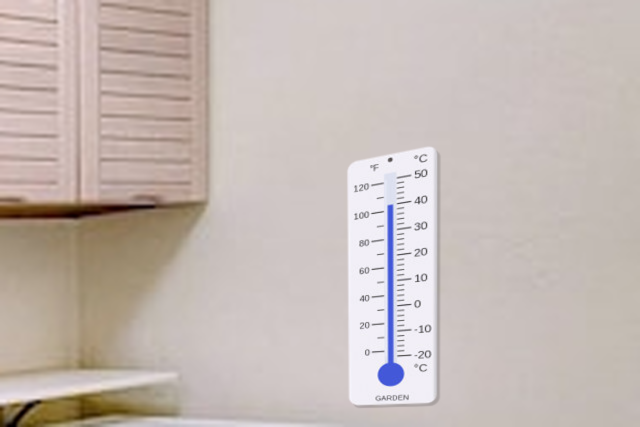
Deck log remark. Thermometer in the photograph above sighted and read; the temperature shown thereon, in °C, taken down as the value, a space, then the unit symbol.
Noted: 40 °C
